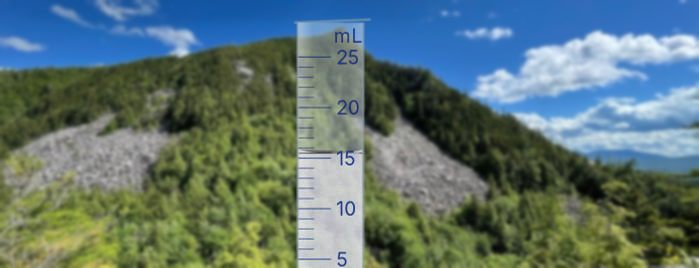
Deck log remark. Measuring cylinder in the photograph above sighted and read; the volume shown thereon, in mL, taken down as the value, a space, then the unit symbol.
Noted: 15.5 mL
